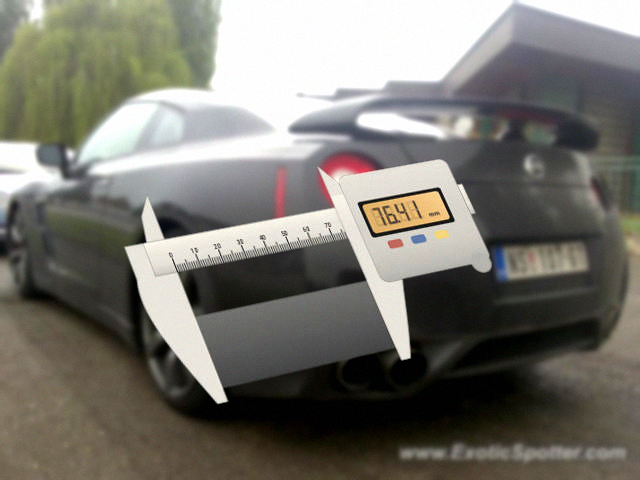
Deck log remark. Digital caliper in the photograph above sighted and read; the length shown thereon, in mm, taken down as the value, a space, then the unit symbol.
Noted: 76.41 mm
